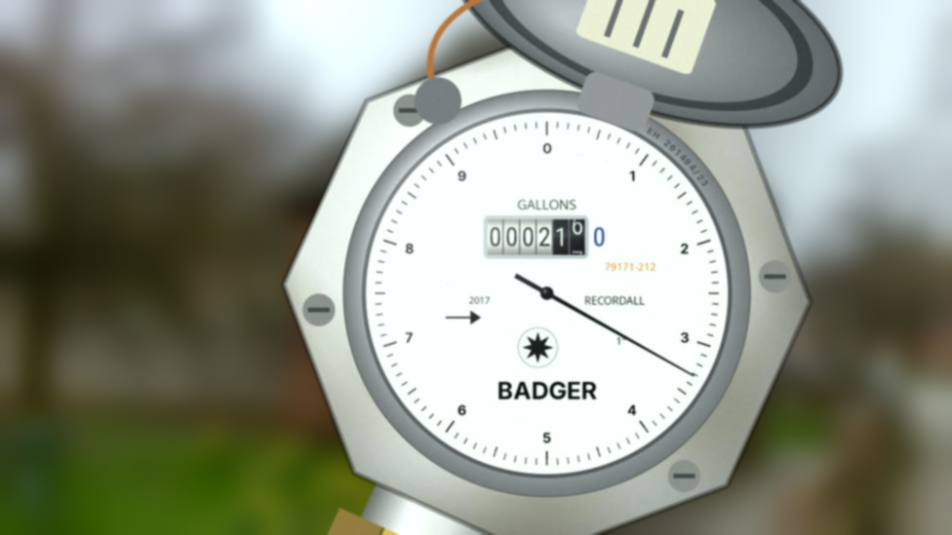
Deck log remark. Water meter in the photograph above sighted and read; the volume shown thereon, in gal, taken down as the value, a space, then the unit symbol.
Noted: 2163.3 gal
